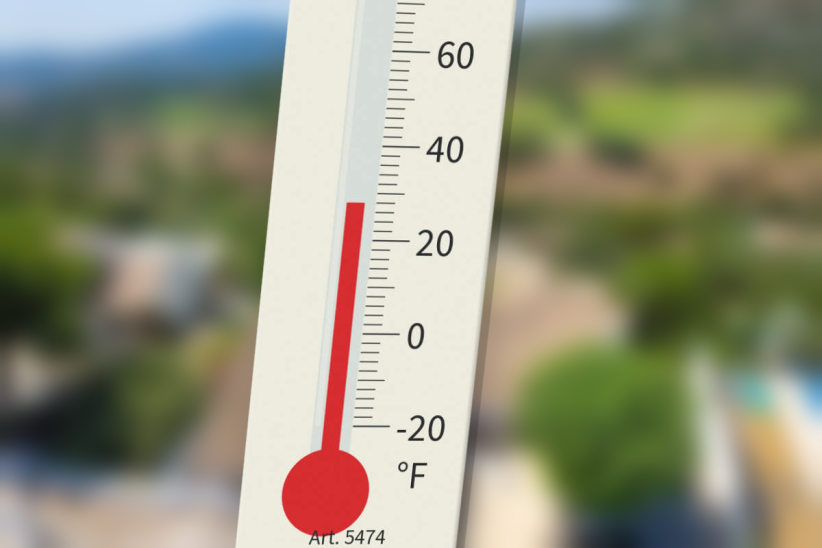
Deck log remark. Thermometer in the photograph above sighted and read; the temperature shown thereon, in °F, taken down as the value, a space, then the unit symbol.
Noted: 28 °F
